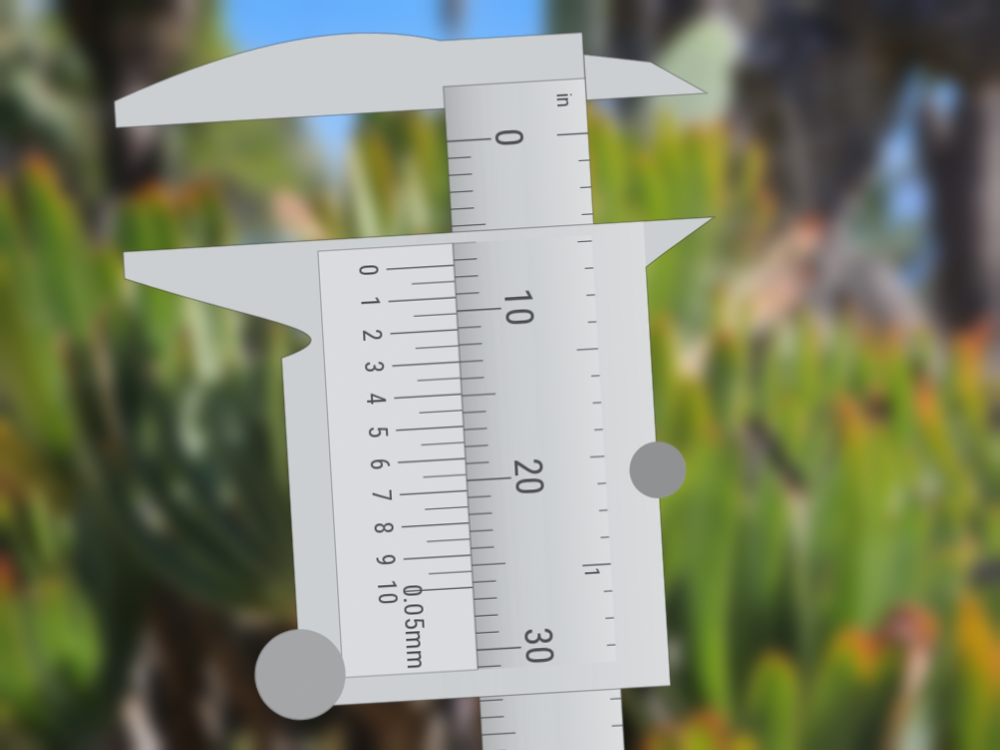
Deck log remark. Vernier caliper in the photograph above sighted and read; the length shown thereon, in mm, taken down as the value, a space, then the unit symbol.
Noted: 7.3 mm
